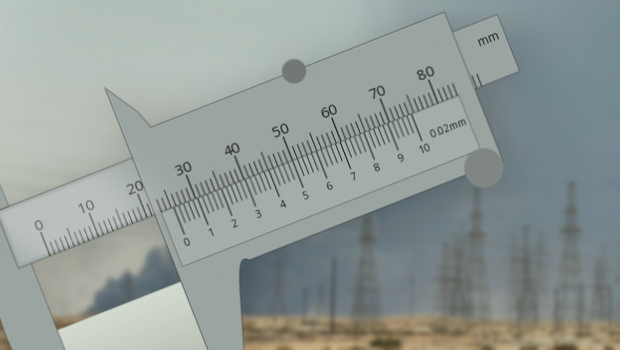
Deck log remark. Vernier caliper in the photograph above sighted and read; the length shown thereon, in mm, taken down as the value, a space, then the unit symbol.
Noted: 25.5 mm
